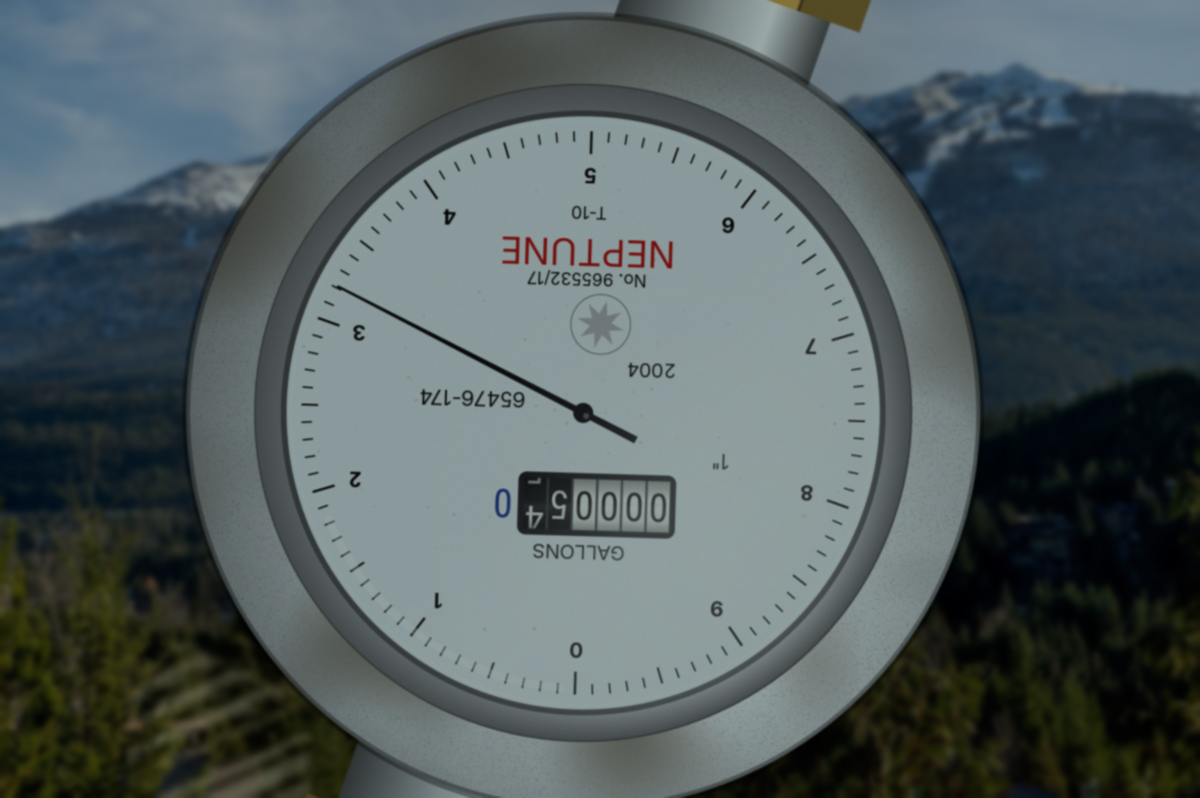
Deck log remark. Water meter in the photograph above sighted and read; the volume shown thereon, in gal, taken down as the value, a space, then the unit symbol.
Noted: 543.2 gal
